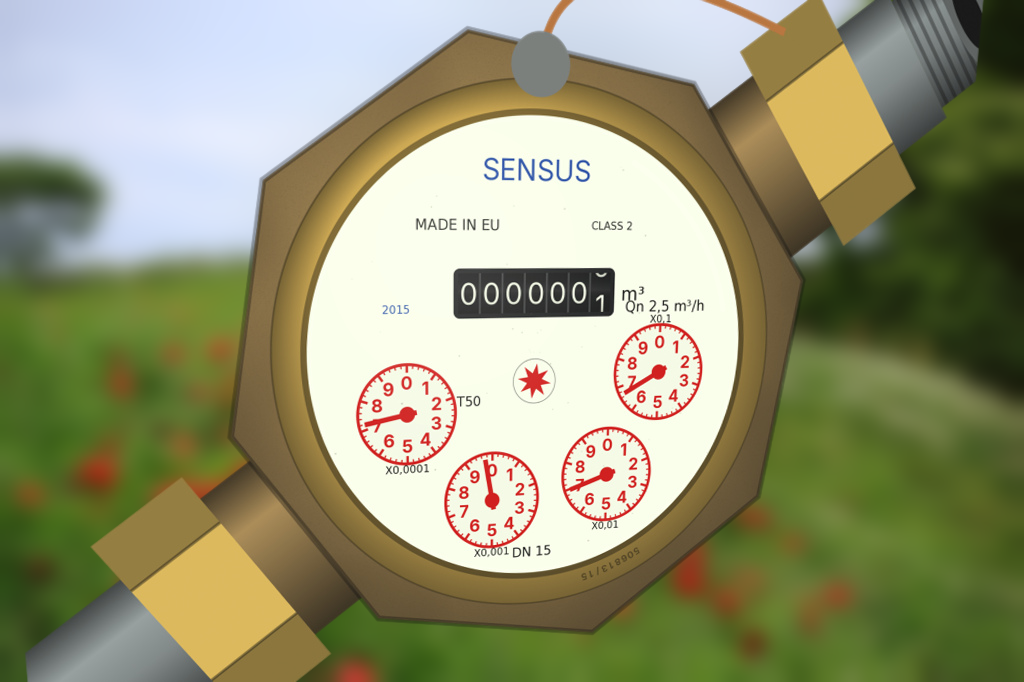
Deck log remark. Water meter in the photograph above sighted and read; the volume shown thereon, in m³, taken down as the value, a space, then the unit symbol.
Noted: 0.6697 m³
